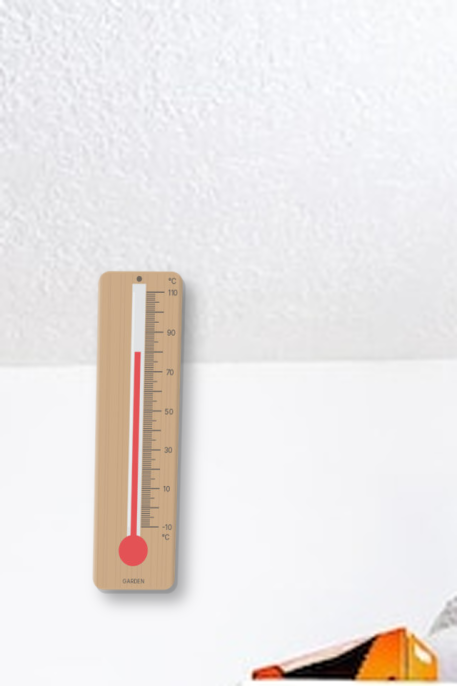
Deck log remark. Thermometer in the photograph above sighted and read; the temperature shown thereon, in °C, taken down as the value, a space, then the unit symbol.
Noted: 80 °C
